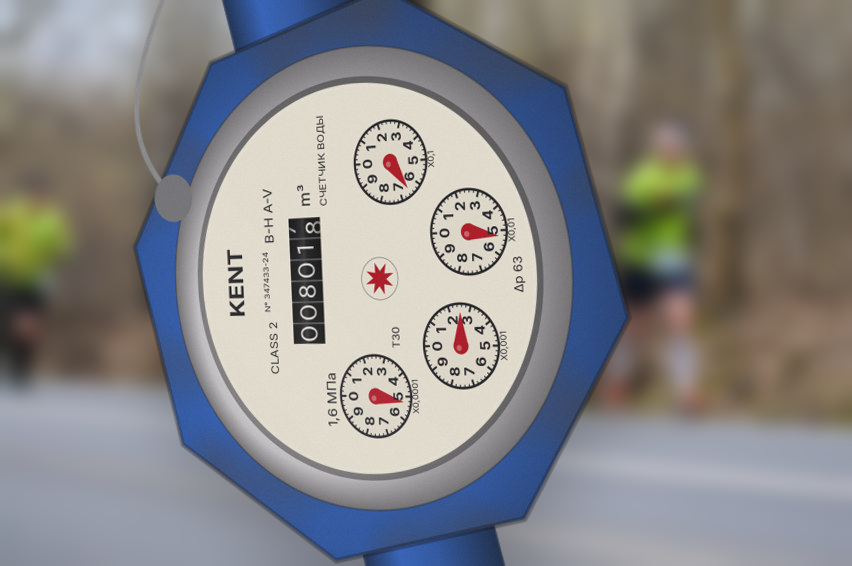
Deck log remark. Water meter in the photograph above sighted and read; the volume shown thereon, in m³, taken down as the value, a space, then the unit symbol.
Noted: 8017.6525 m³
